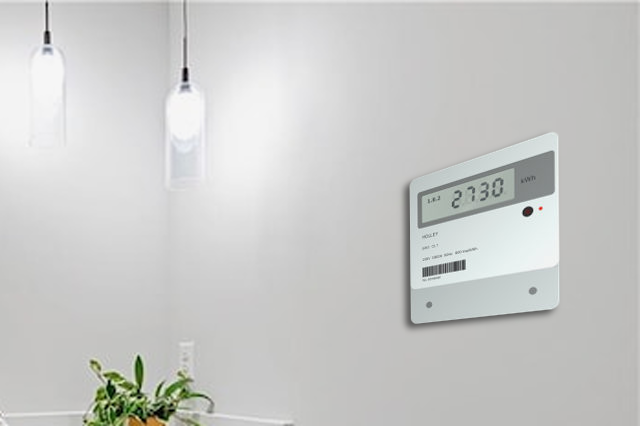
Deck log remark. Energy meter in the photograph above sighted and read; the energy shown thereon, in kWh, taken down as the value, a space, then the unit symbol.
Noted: 2730 kWh
